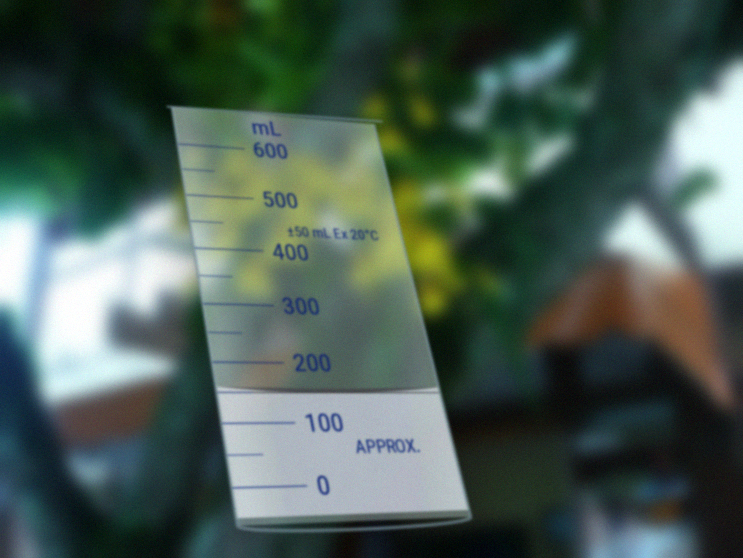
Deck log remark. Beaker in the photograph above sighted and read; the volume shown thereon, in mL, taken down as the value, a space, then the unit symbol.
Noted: 150 mL
